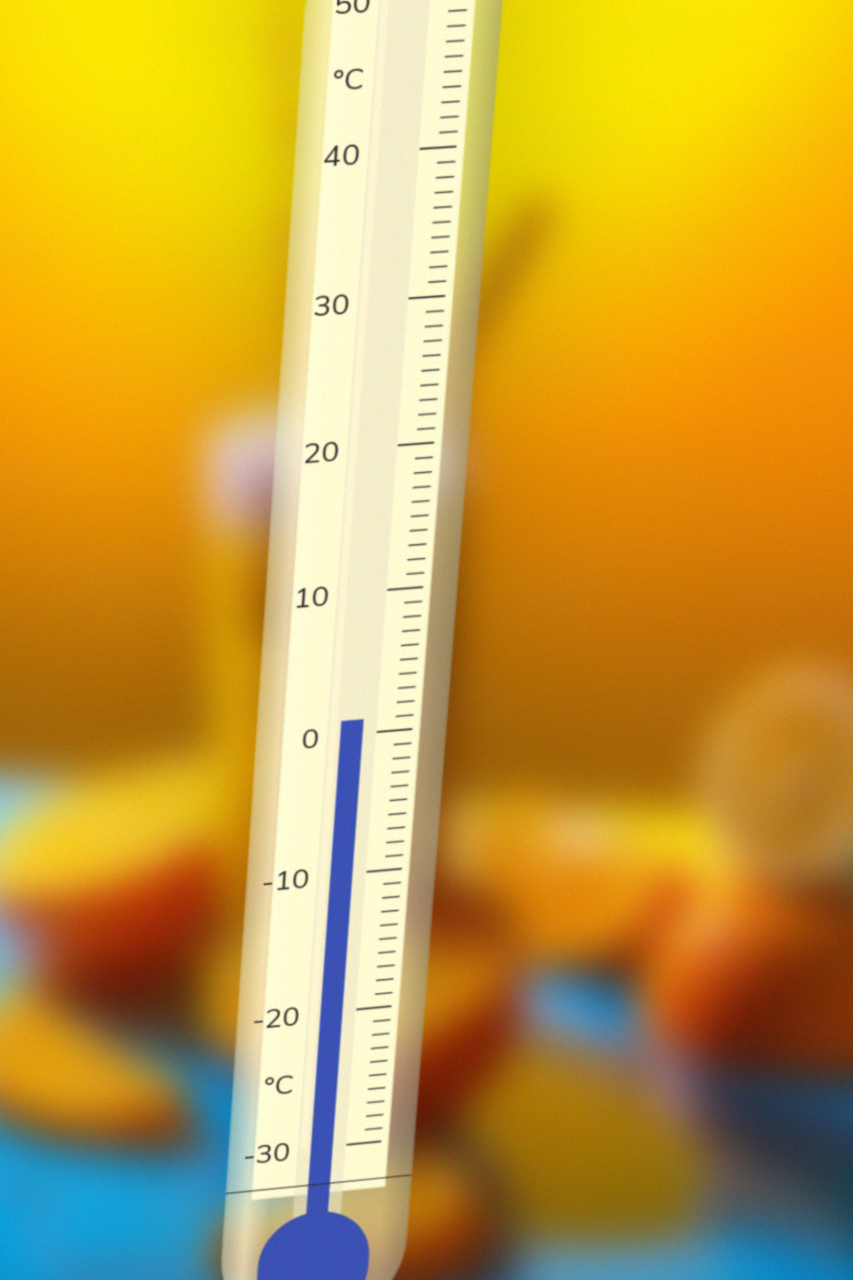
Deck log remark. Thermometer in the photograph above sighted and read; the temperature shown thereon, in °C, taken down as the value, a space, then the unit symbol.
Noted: 1 °C
